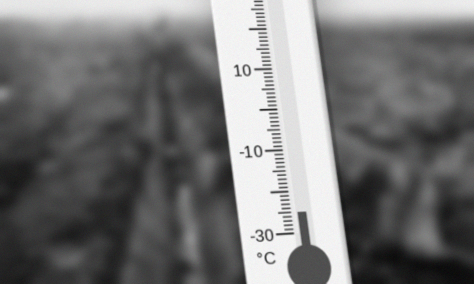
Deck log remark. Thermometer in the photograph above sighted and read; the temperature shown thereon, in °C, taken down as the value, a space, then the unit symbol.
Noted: -25 °C
